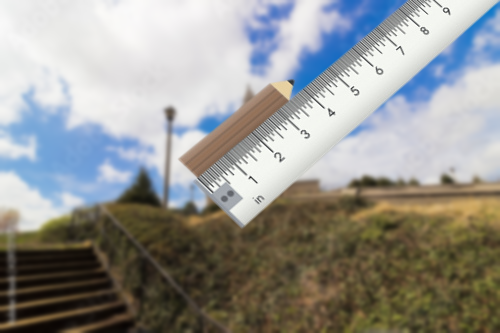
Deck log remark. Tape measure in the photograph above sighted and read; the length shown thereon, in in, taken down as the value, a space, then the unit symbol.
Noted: 4 in
